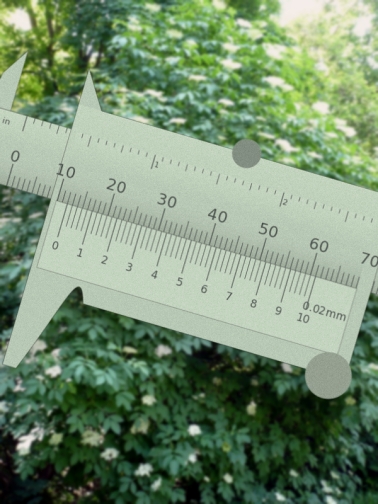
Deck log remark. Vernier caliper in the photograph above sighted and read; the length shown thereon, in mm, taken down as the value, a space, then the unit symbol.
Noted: 12.0 mm
